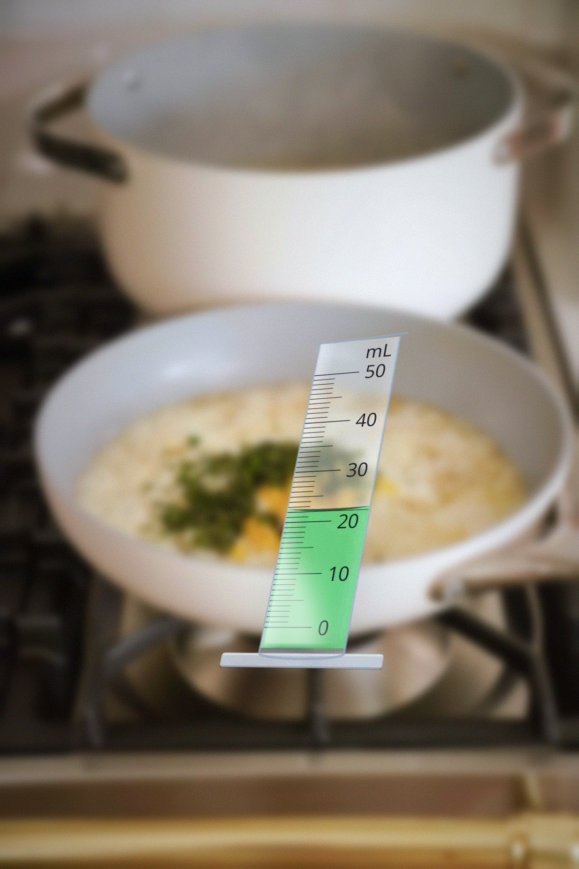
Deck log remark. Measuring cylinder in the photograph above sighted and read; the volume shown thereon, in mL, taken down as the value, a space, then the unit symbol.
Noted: 22 mL
